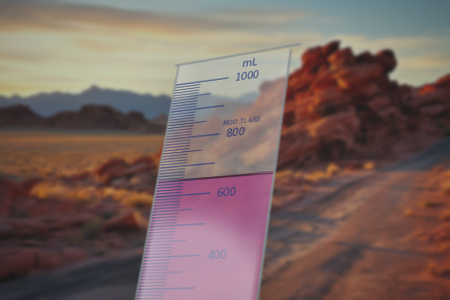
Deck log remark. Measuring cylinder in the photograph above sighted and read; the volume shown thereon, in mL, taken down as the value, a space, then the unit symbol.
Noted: 650 mL
